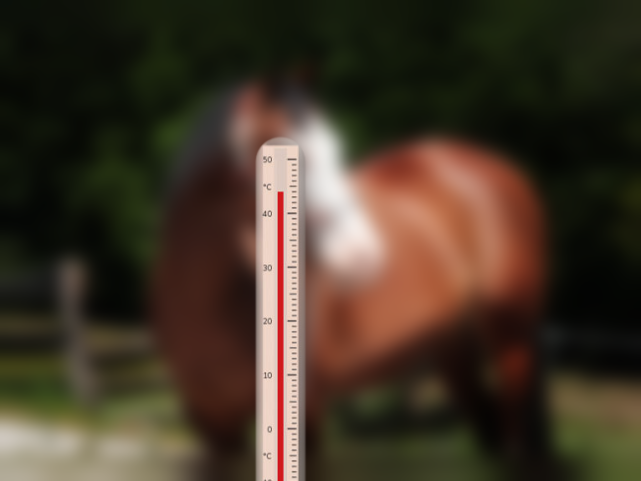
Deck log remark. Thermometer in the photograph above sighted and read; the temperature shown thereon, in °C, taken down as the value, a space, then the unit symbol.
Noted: 44 °C
